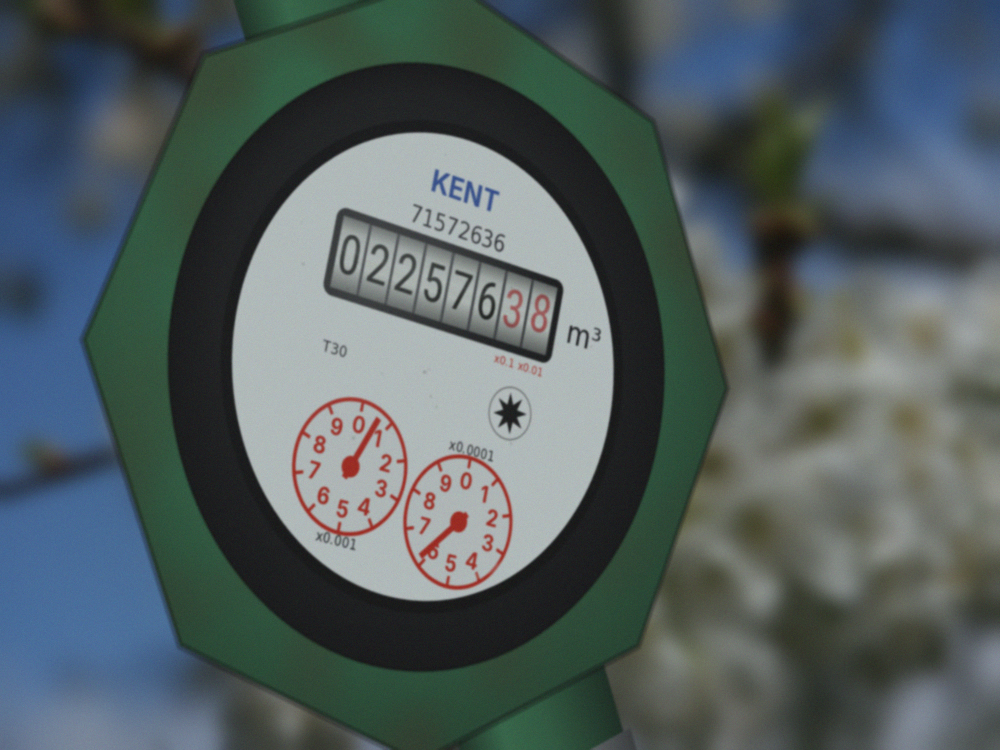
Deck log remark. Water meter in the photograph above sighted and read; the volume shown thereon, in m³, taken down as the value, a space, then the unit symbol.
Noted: 22576.3806 m³
